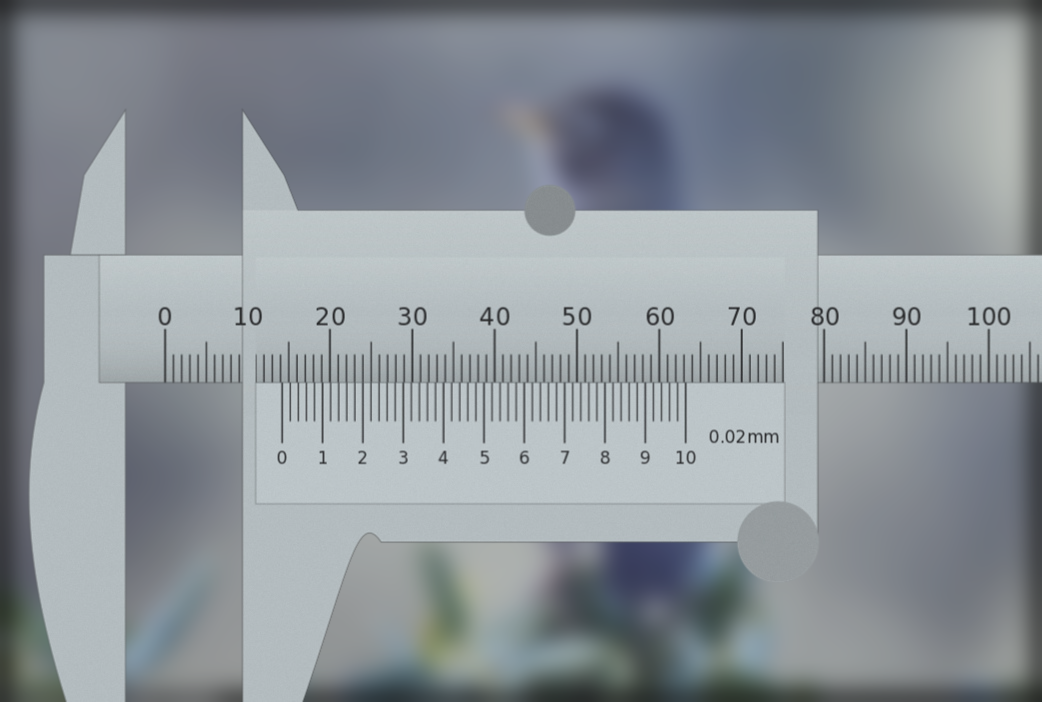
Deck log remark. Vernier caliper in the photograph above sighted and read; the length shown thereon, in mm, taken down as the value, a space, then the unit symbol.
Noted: 14.2 mm
